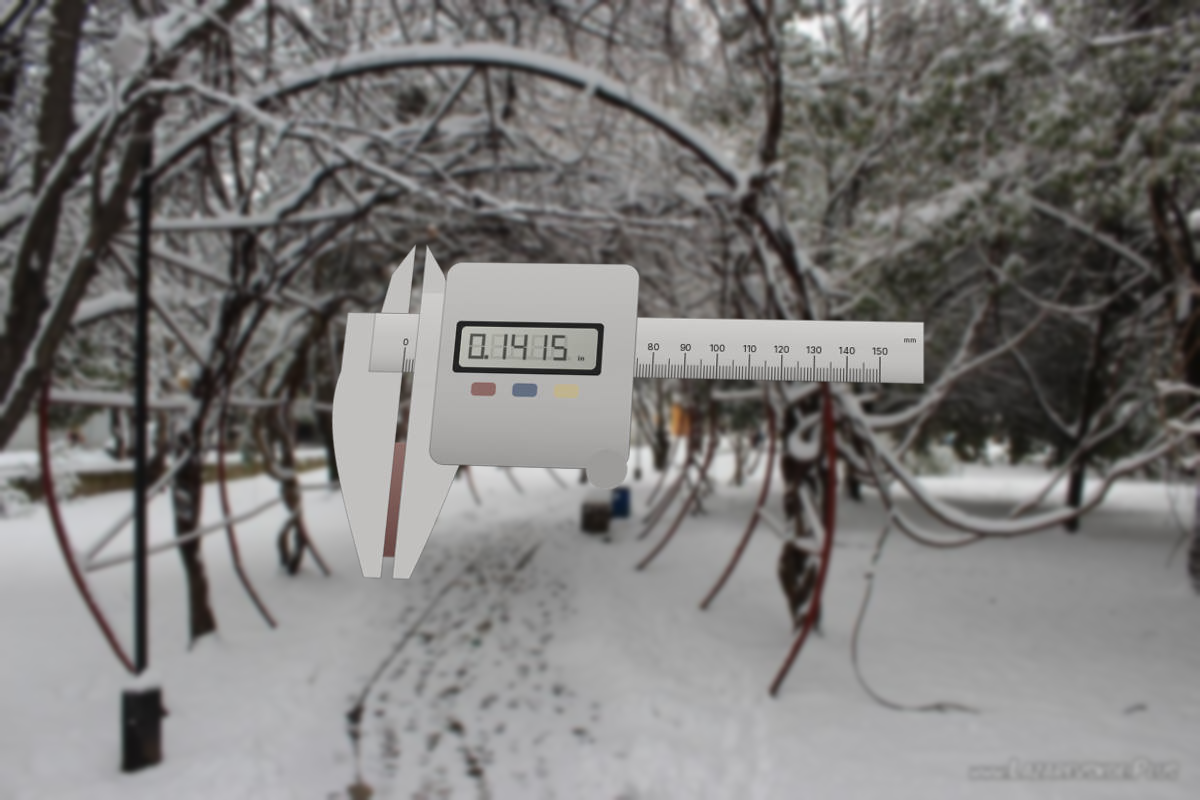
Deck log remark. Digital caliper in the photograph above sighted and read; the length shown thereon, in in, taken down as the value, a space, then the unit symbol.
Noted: 0.1415 in
